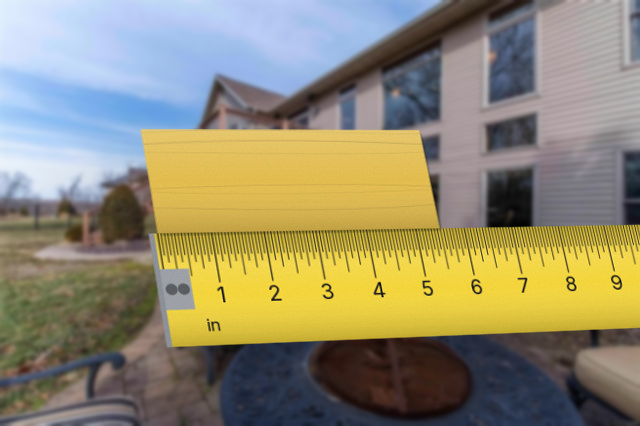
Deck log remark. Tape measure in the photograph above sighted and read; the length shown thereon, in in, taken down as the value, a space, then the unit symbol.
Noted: 5.5 in
